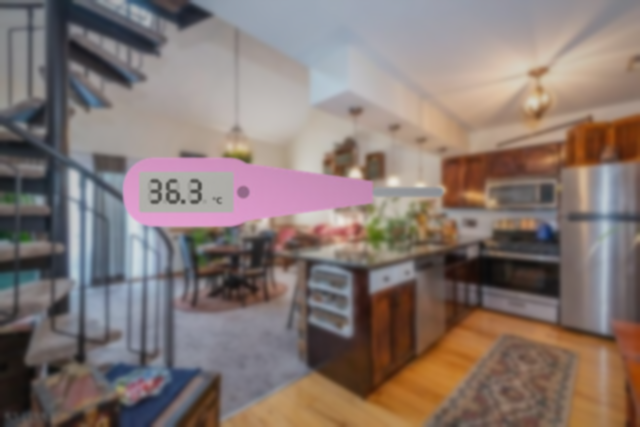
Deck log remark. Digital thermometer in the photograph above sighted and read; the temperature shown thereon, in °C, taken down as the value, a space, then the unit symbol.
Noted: 36.3 °C
